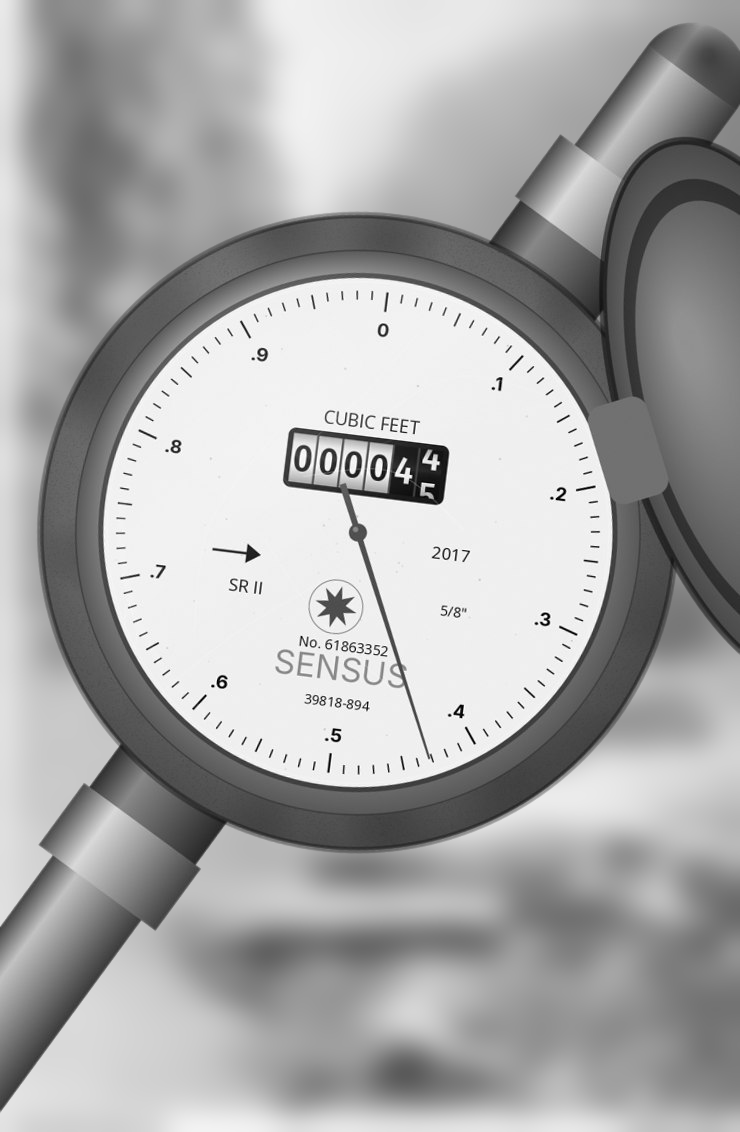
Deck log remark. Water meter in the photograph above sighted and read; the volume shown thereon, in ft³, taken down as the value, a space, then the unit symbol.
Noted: 44.43 ft³
